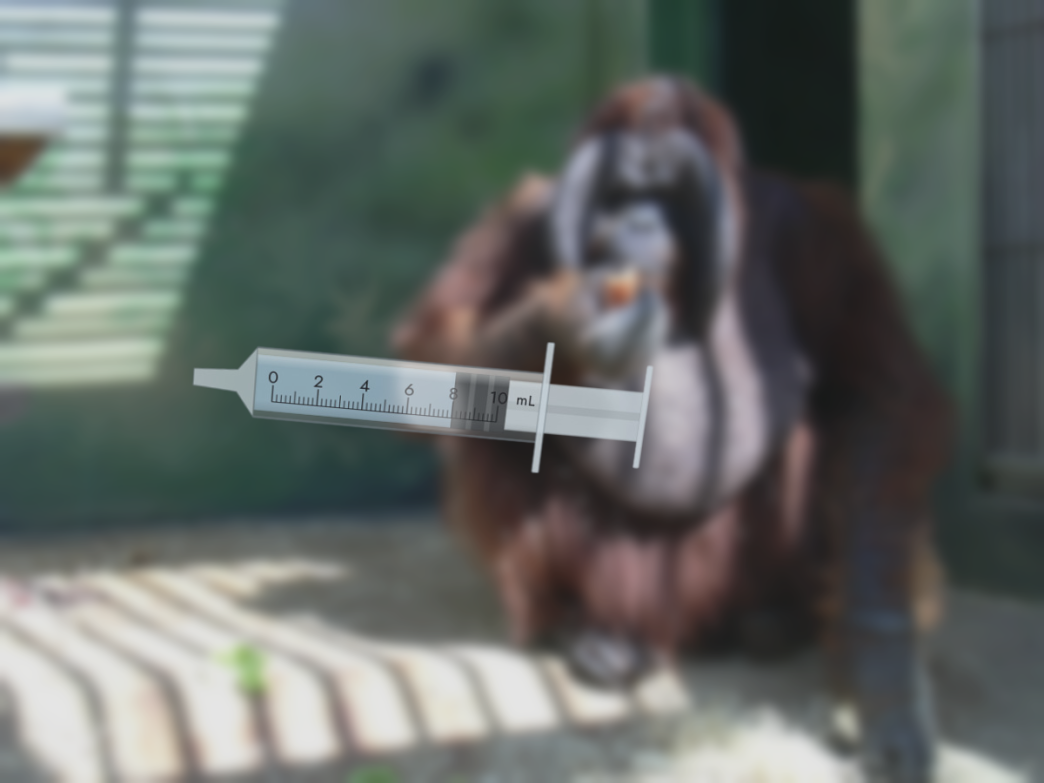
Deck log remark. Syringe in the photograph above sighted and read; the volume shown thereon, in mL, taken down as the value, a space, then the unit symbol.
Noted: 8 mL
